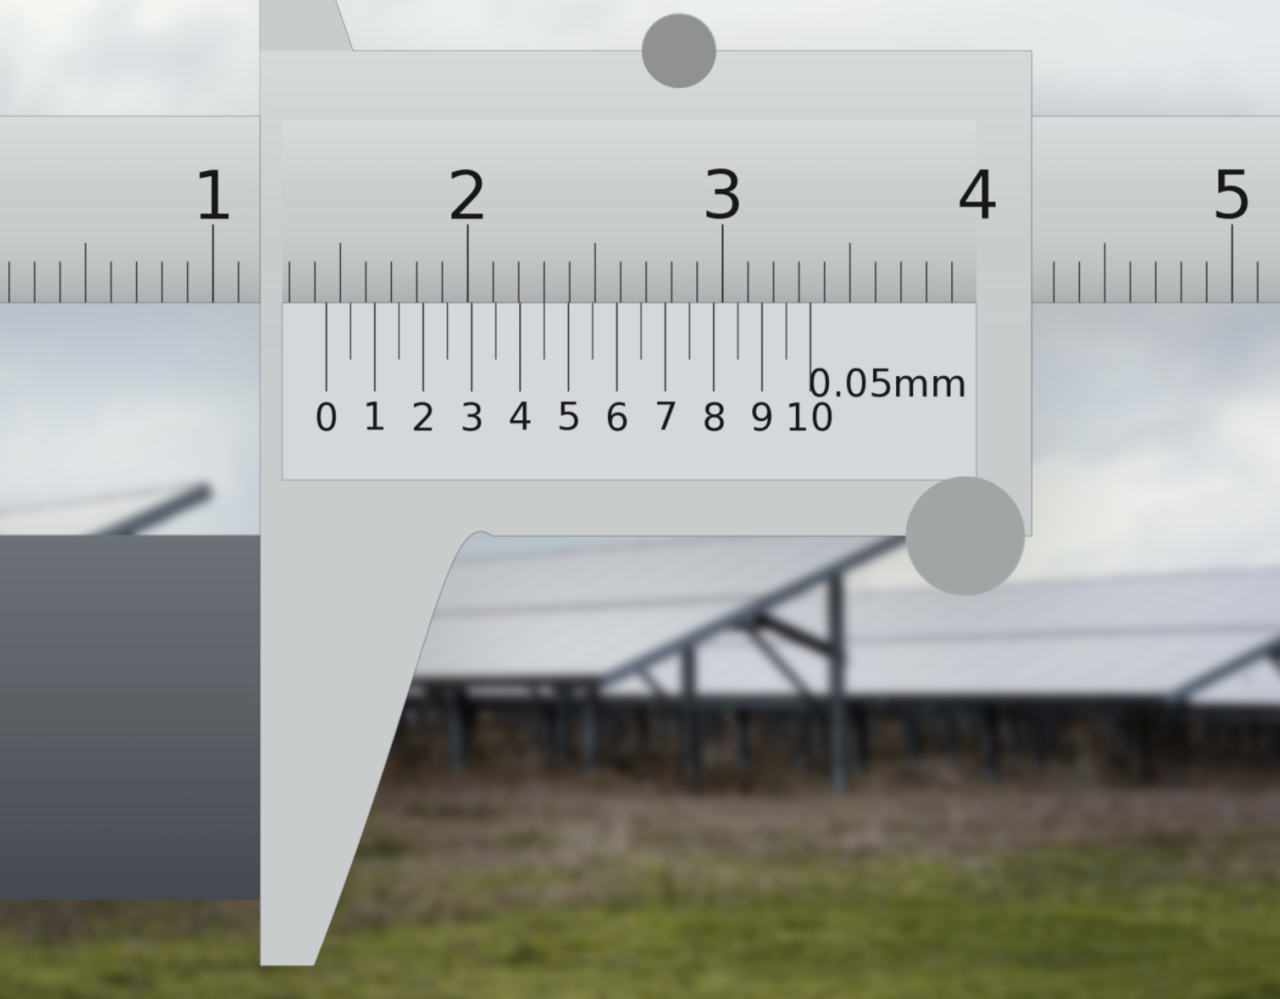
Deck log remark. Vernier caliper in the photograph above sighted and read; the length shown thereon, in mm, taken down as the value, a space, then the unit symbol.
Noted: 14.45 mm
